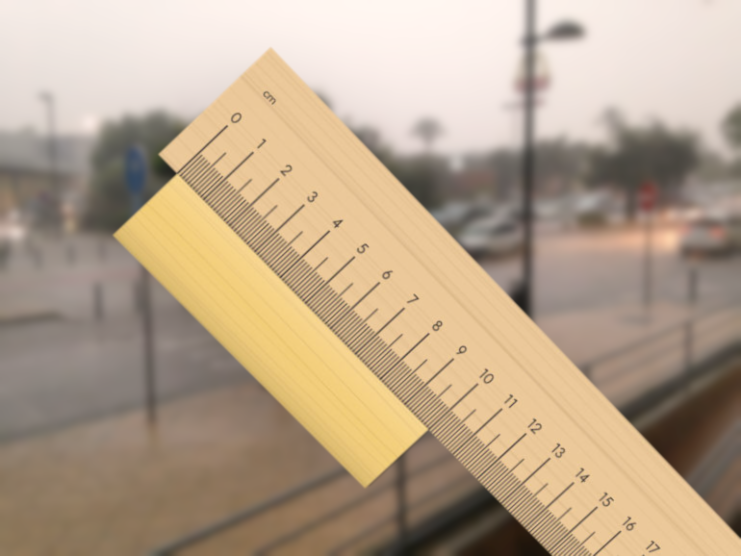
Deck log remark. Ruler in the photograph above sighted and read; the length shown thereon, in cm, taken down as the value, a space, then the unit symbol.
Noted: 10 cm
